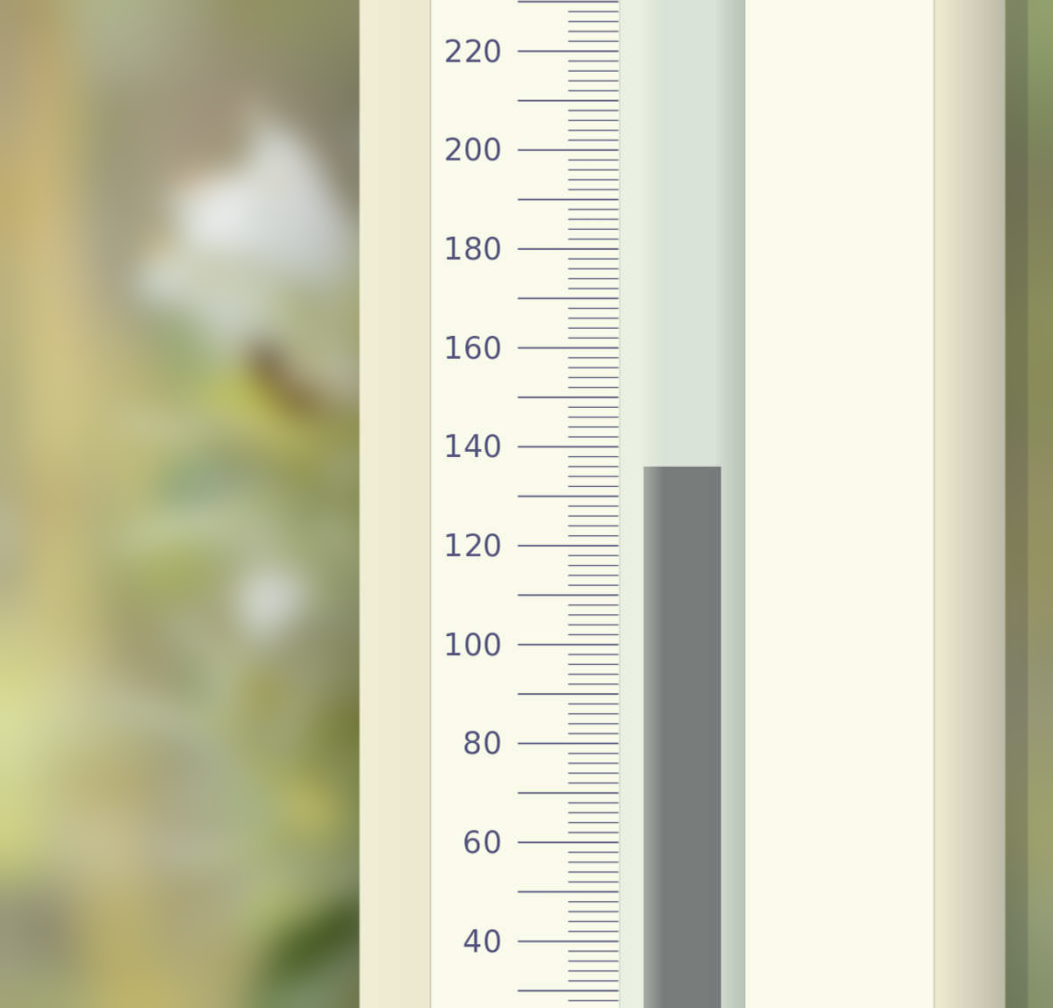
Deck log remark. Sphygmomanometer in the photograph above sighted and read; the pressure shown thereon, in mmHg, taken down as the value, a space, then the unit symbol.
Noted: 136 mmHg
